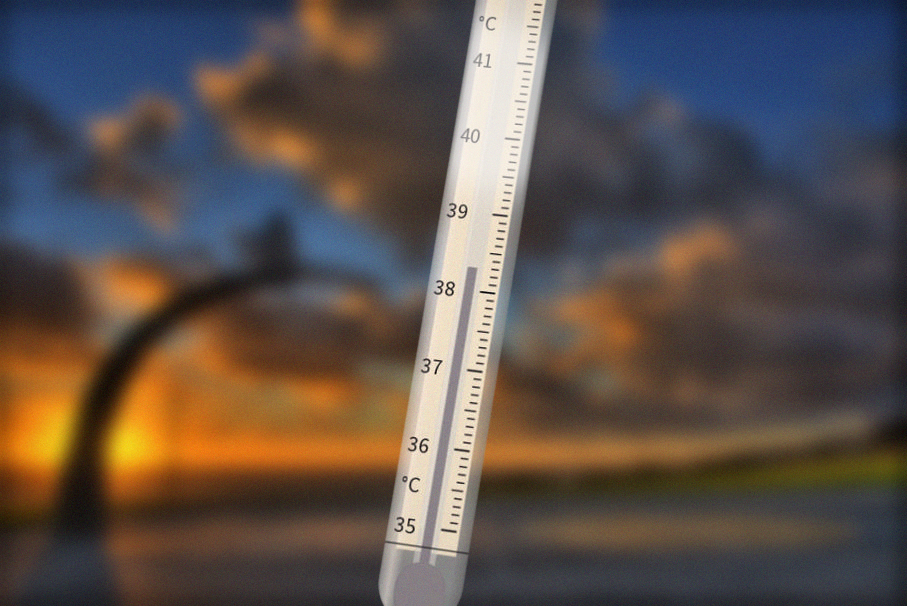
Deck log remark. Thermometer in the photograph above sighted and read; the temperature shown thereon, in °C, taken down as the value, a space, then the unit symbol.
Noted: 38.3 °C
